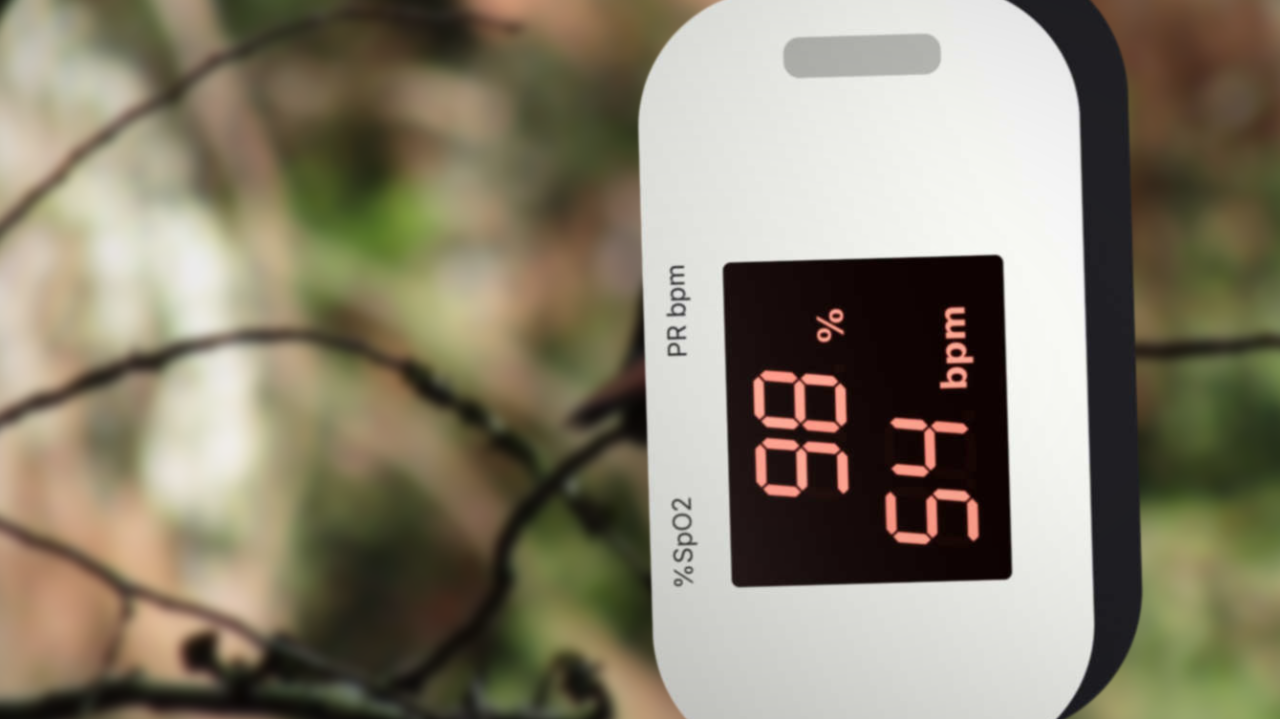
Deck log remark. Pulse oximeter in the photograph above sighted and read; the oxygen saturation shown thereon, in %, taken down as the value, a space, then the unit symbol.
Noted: 98 %
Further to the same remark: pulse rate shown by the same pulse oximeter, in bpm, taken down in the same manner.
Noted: 54 bpm
